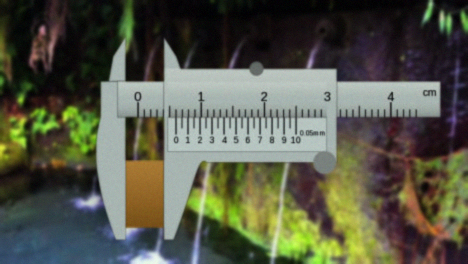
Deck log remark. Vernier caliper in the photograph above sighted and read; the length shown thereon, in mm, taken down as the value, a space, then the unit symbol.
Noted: 6.0 mm
